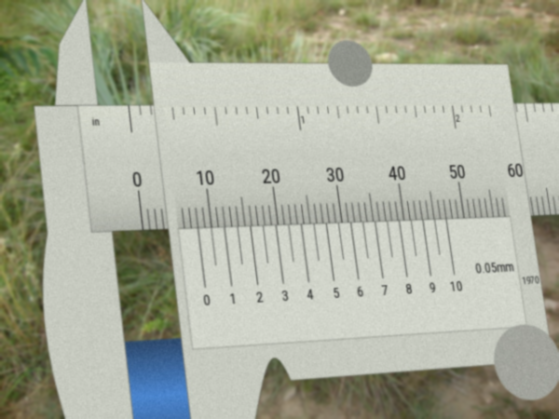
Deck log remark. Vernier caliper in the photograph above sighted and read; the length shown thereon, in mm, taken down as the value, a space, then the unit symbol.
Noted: 8.0 mm
